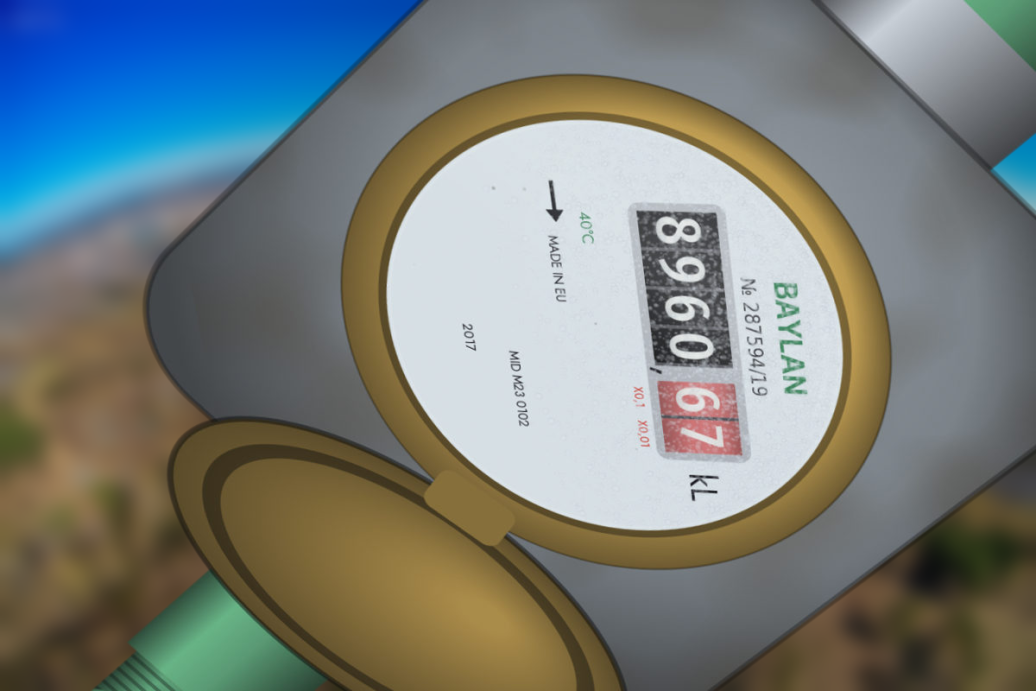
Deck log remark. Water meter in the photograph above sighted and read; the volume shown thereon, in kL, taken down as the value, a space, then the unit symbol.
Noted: 8960.67 kL
